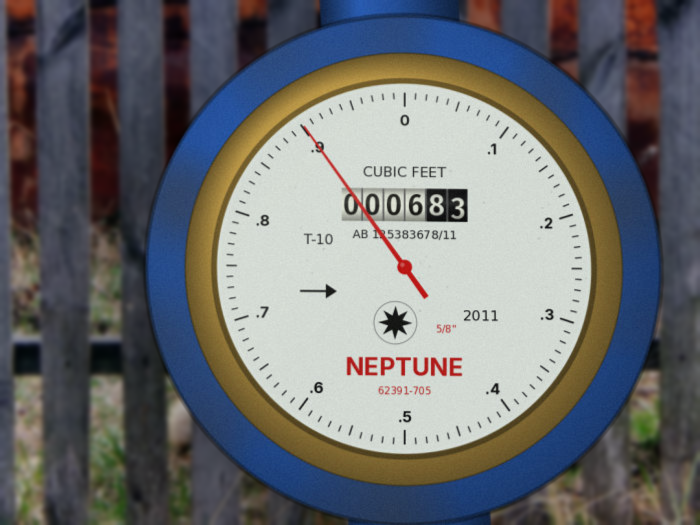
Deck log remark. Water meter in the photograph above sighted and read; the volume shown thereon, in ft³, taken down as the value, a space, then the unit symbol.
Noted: 682.90 ft³
